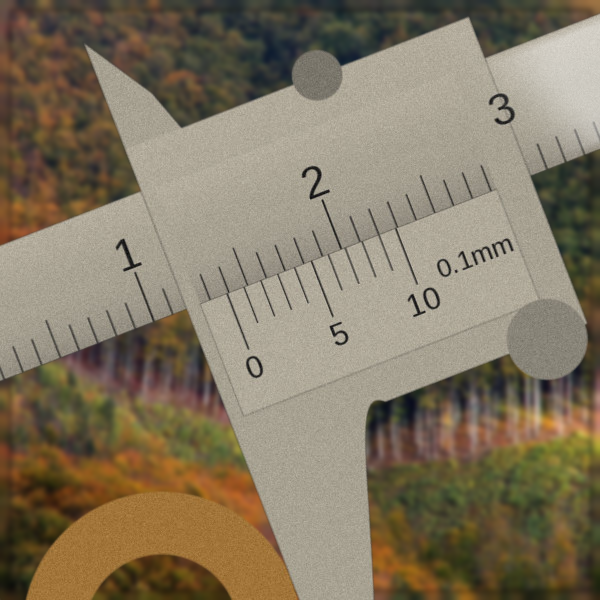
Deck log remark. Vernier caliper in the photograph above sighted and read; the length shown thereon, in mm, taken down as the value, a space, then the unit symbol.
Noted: 13.9 mm
